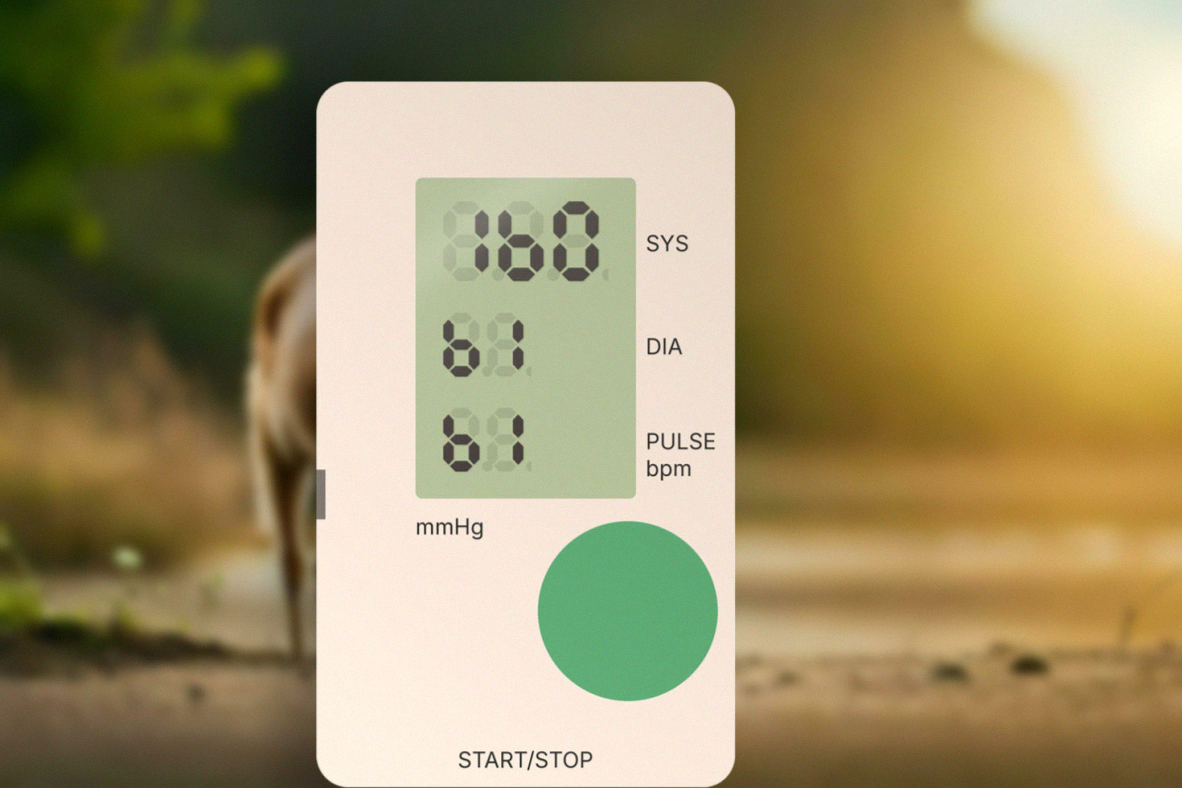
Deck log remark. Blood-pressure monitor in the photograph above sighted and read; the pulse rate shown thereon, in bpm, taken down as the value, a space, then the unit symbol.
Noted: 61 bpm
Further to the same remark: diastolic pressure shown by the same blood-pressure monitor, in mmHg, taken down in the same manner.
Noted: 61 mmHg
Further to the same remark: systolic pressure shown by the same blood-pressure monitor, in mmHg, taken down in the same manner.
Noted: 160 mmHg
